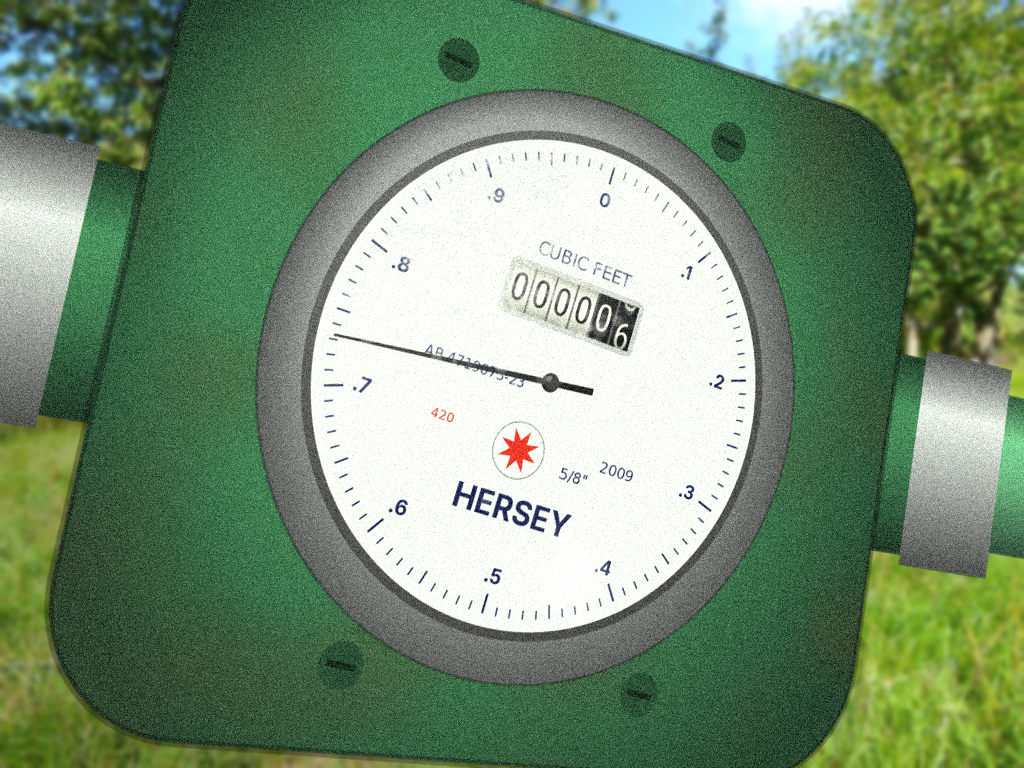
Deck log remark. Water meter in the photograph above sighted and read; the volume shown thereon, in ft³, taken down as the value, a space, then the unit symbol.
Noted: 5.73 ft³
